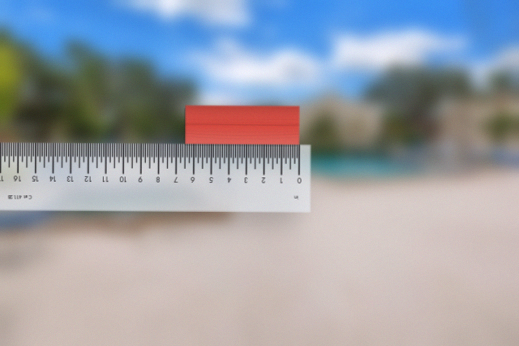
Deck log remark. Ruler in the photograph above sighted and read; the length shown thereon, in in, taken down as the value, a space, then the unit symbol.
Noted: 6.5 in
